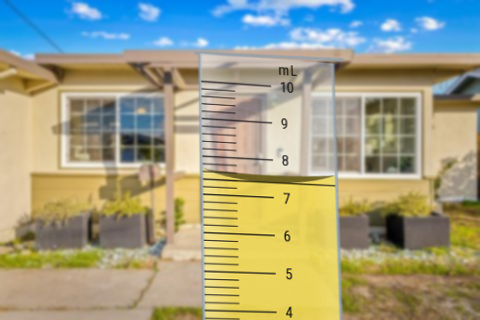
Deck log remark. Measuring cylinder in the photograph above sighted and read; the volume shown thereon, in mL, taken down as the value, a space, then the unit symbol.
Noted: 7.4 mL
